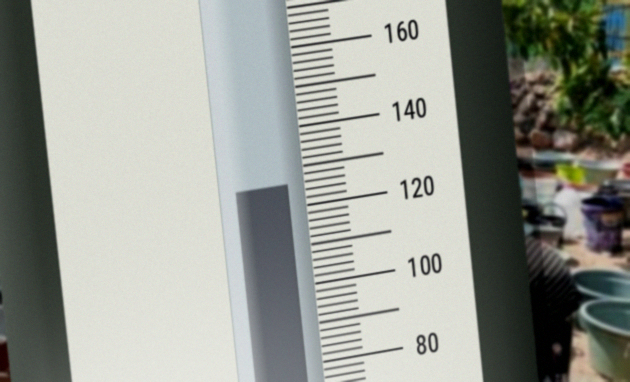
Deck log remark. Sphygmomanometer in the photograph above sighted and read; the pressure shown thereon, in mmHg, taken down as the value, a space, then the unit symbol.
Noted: 126 mmHg
